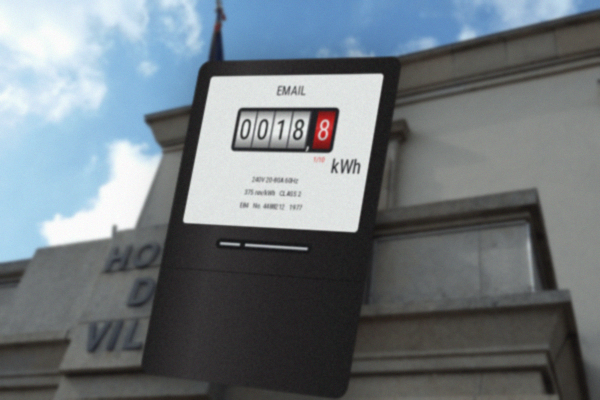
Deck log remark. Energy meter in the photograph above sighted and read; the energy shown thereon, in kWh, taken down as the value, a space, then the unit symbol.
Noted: 18.8 kWh
